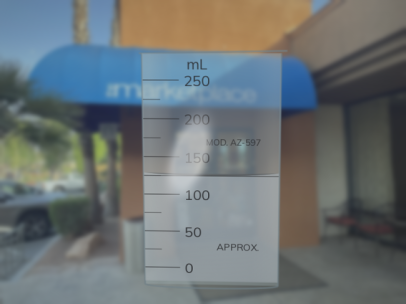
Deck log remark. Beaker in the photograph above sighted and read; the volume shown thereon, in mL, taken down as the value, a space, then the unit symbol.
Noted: 125 mL
